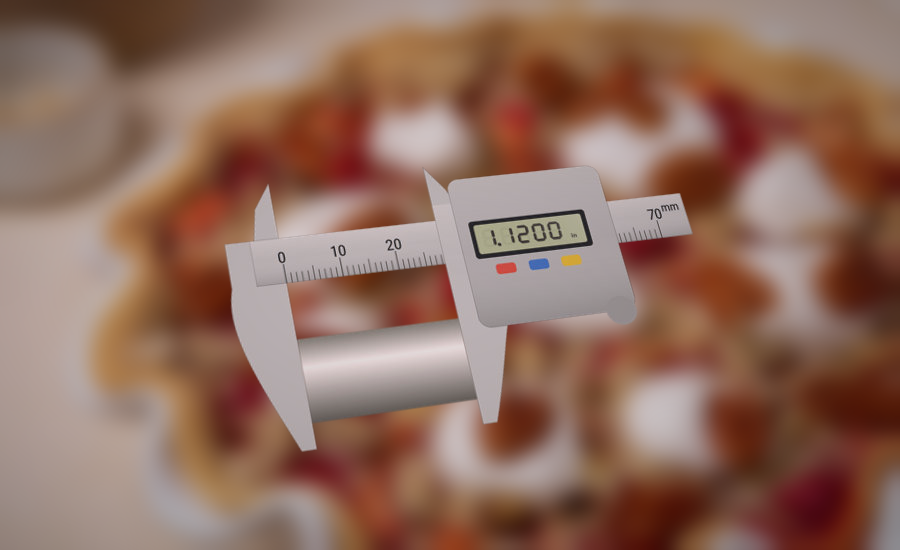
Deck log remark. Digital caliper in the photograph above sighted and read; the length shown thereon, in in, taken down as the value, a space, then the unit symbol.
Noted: 1.1200 in
